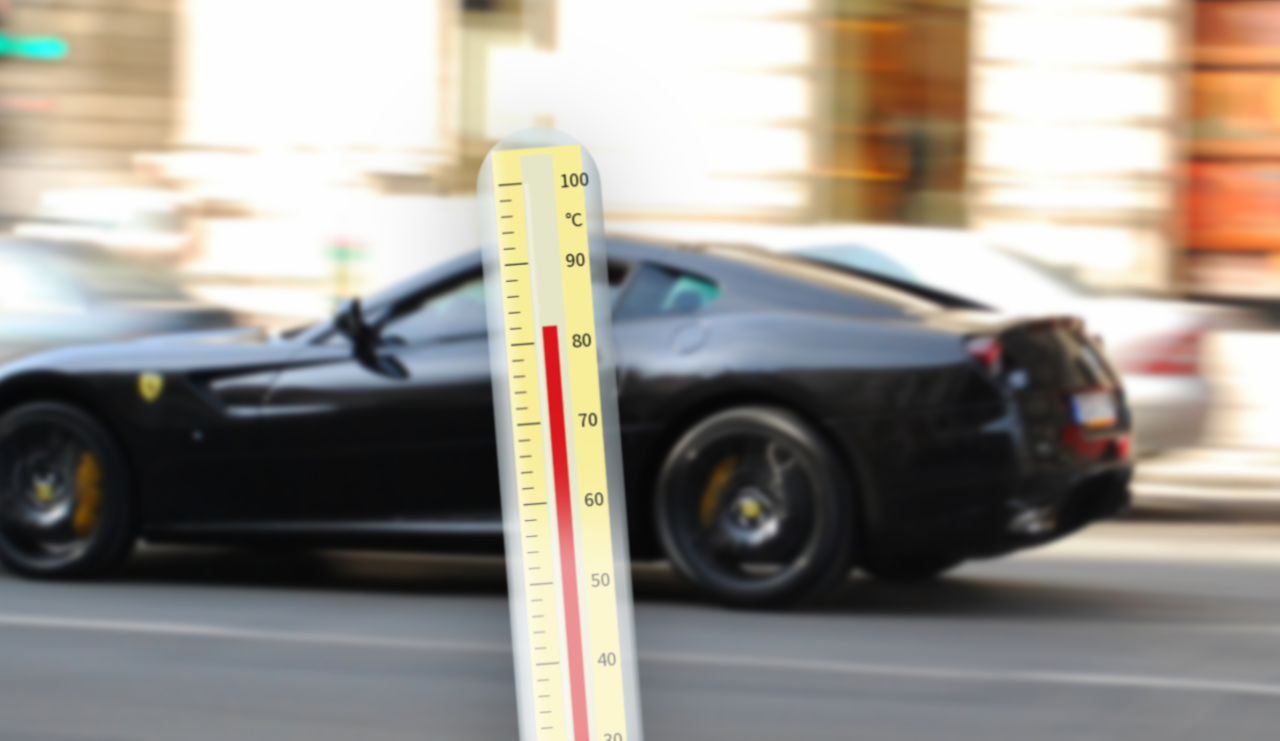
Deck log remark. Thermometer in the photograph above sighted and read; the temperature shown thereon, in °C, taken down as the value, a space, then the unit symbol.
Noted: 82 °C
